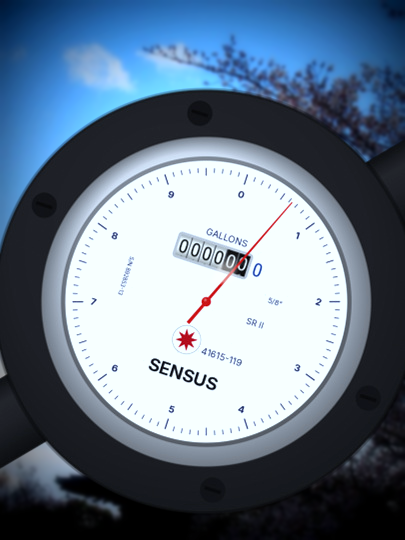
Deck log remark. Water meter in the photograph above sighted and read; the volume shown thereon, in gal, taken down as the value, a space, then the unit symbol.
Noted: 0.6 gal
